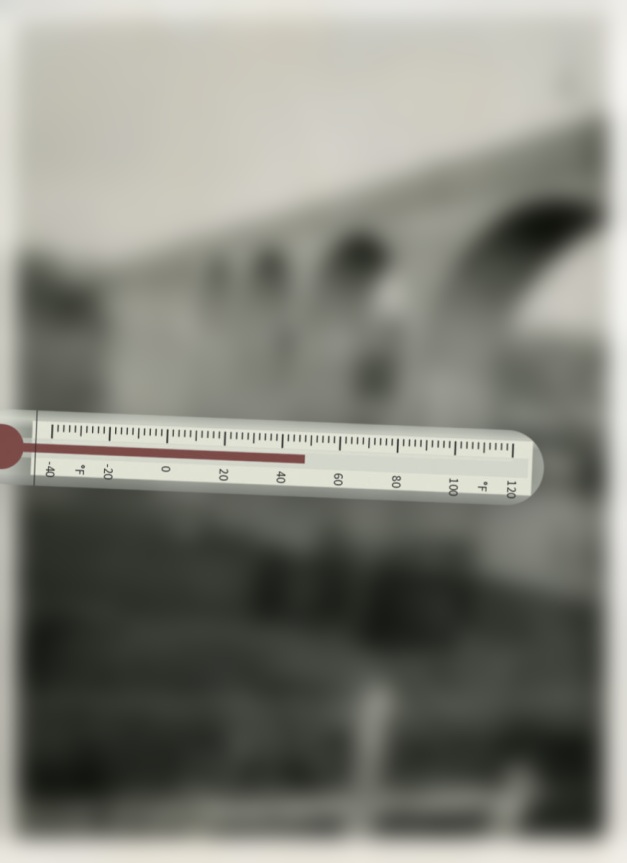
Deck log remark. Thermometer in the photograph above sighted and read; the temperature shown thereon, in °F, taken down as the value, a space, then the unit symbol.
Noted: 48 °F
